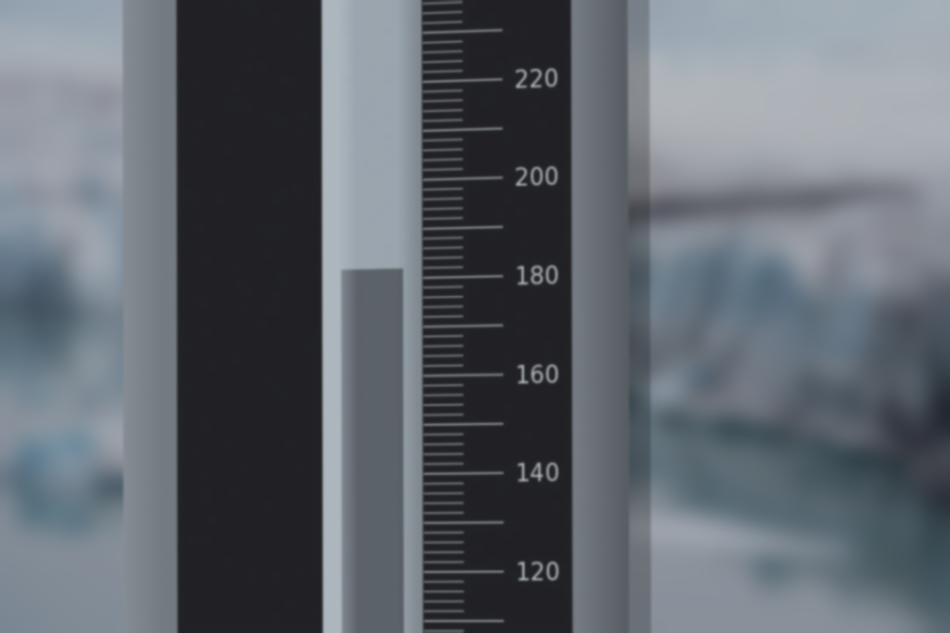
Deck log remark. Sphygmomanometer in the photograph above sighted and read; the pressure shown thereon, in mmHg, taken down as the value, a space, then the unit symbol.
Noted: 182 mmHg
